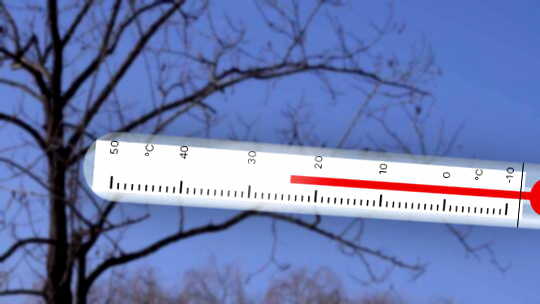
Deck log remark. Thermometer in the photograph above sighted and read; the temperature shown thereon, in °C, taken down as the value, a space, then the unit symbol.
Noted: 24 °C
